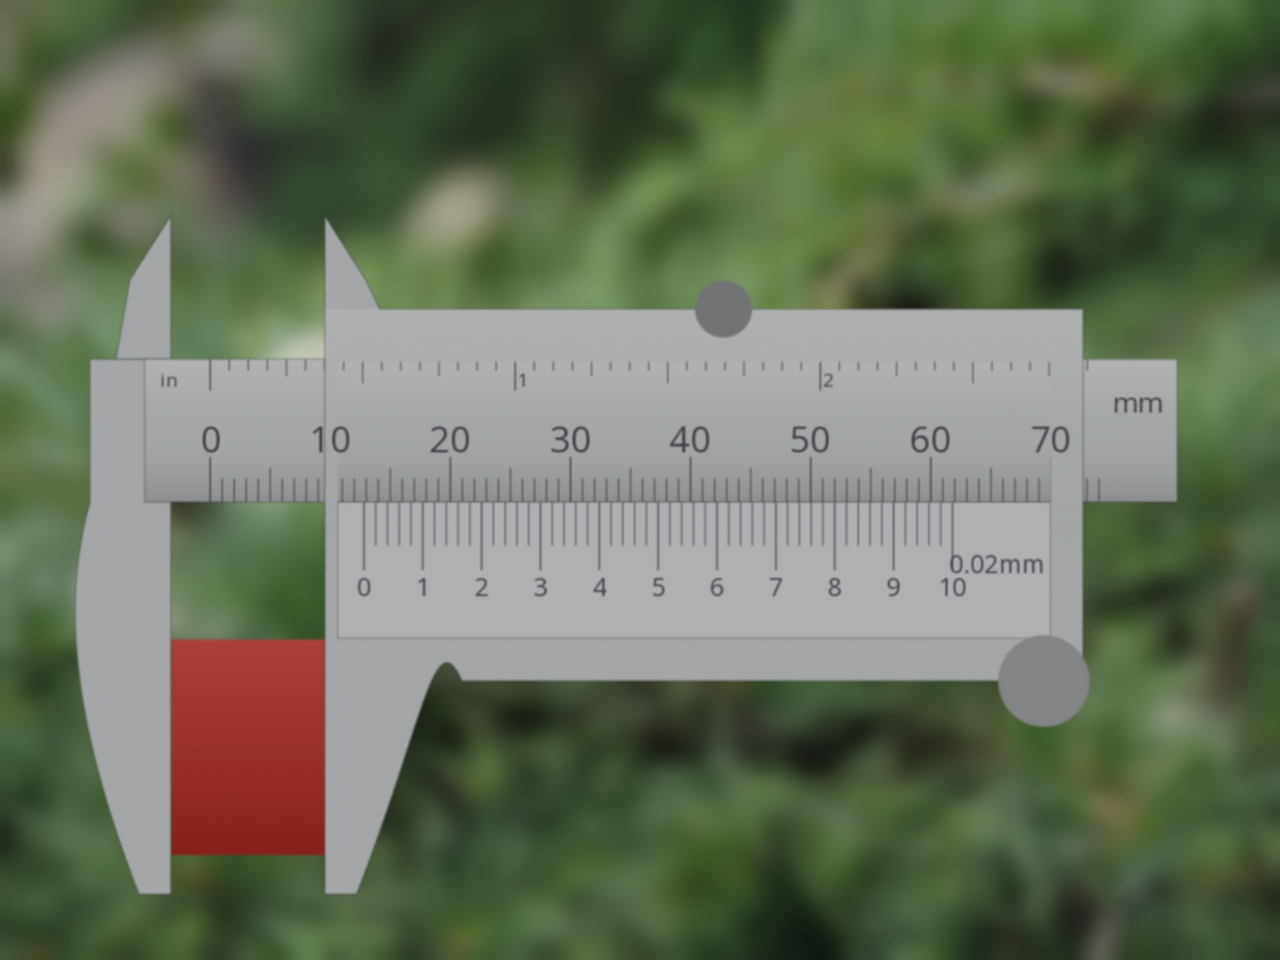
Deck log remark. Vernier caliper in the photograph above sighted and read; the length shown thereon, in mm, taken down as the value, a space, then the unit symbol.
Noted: 12.8 mm
